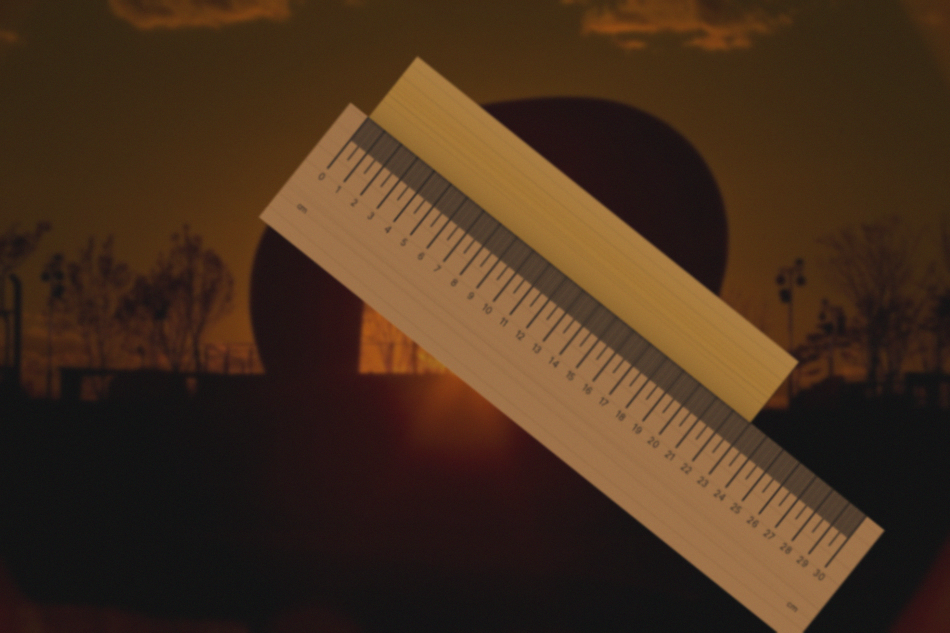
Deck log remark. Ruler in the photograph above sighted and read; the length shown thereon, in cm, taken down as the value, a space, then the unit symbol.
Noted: 23 cm
